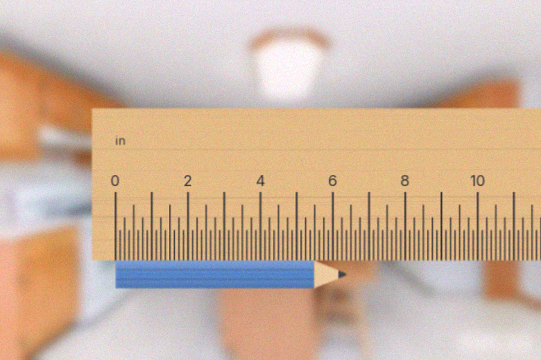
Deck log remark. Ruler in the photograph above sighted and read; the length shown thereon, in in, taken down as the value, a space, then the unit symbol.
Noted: 6.375 in
